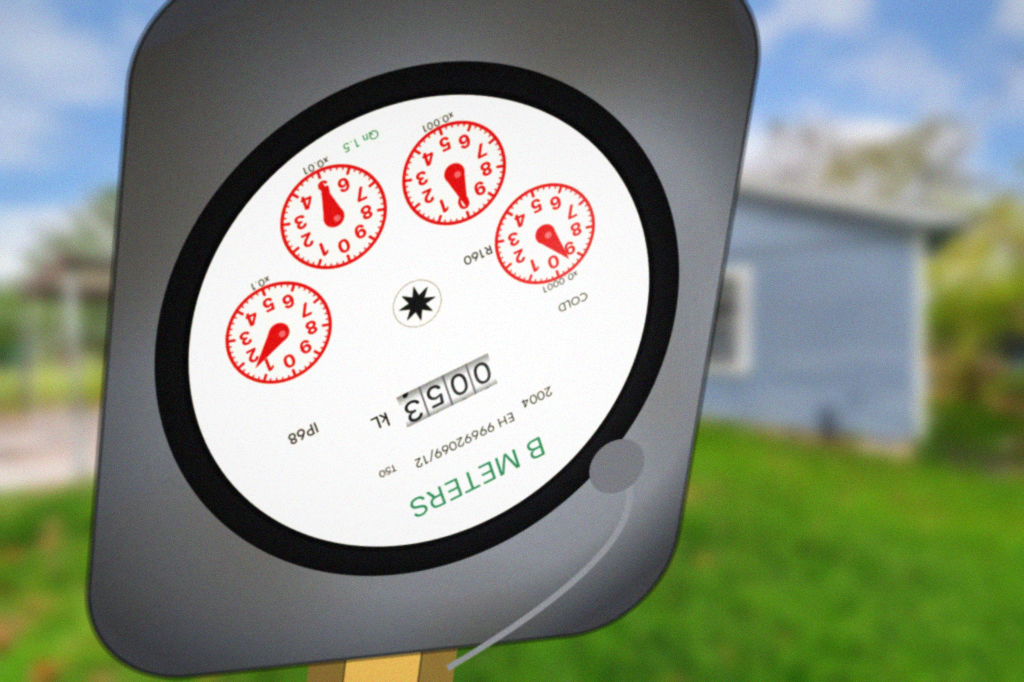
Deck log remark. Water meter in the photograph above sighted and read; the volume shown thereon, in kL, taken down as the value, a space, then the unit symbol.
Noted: 53.1499 kL
